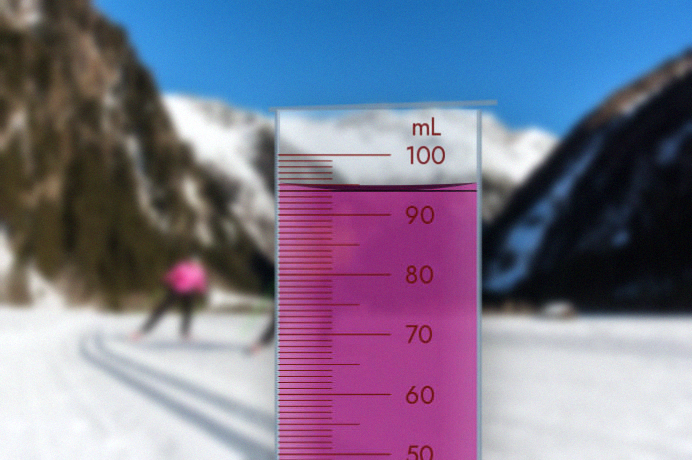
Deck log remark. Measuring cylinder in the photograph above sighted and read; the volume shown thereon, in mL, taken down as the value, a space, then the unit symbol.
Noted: 94 mL
